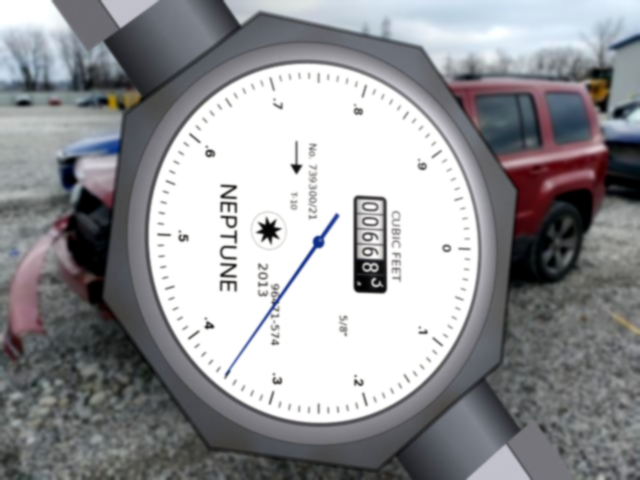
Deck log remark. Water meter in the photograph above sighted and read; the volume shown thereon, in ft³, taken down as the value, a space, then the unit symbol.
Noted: 6683.35 ft³
